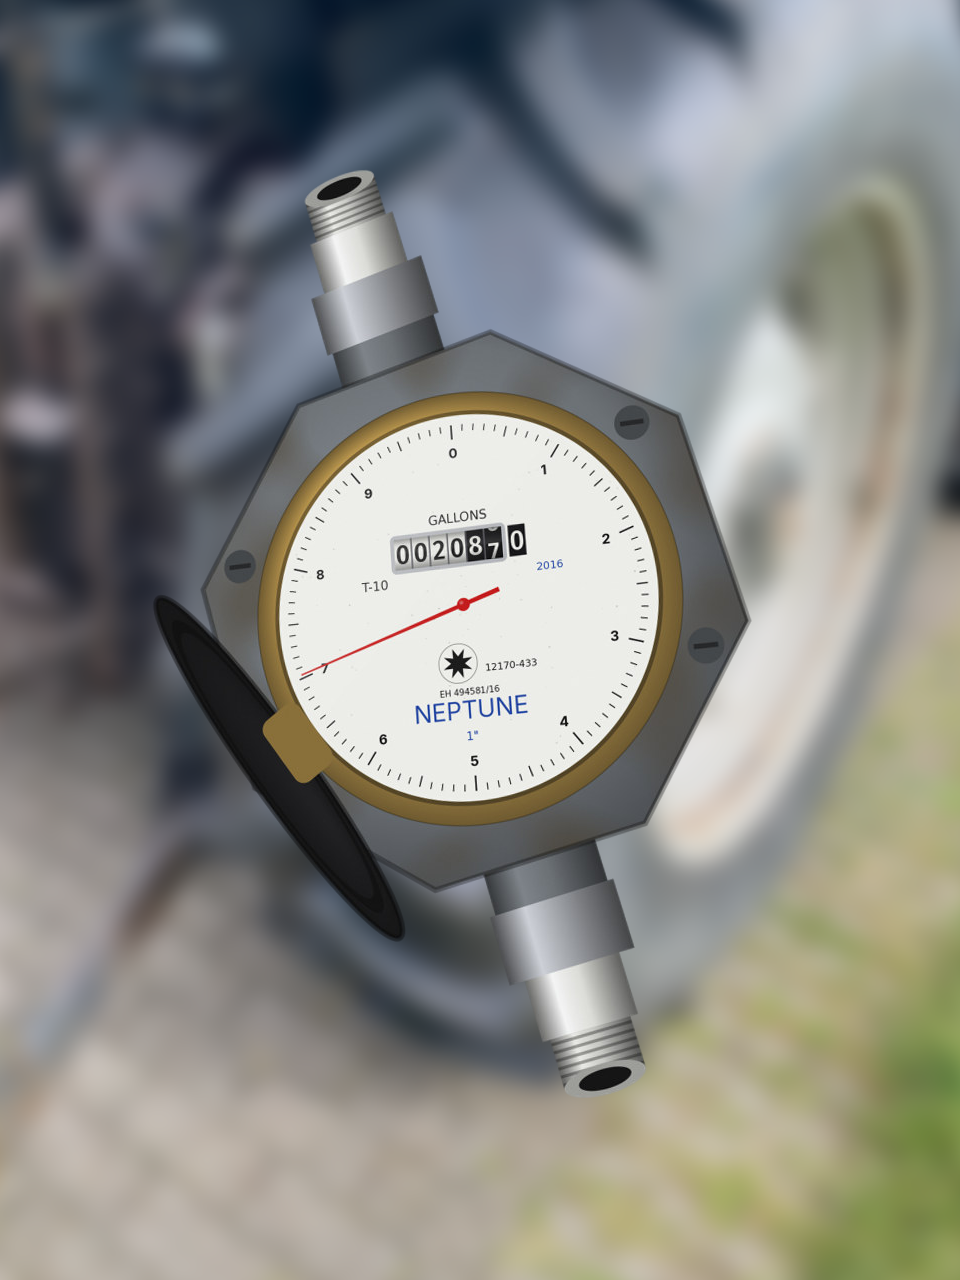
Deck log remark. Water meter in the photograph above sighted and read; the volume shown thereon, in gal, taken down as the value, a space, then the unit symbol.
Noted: 20867.0 gal
